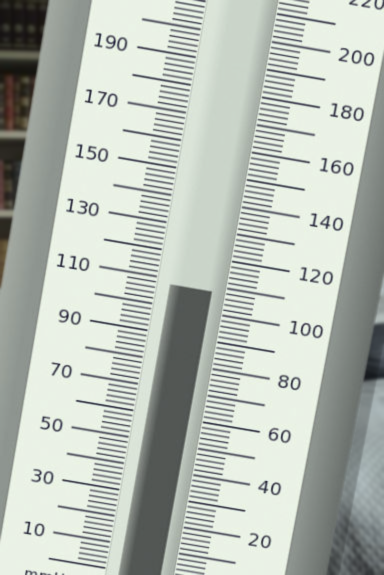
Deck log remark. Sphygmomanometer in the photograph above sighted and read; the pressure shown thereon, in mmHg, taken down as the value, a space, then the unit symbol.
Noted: 108 mmHg
